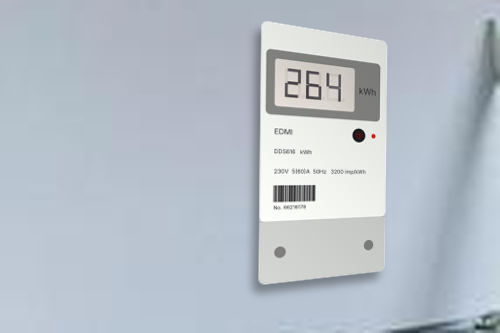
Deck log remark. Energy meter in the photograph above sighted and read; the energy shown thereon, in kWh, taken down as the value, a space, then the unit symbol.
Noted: 264 kWh
